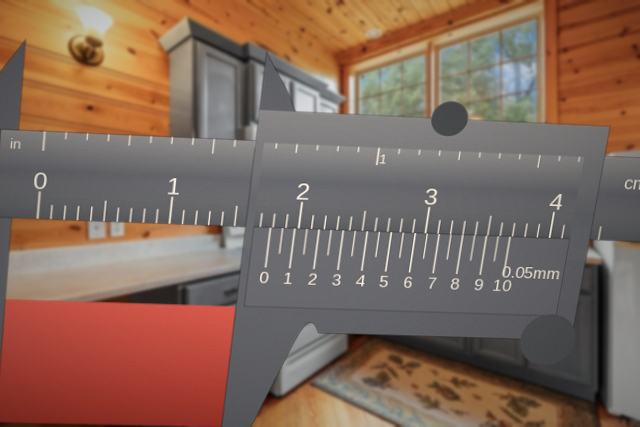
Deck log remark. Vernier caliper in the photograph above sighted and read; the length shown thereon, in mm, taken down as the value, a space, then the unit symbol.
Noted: 17.8 mm
